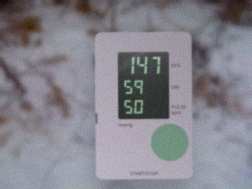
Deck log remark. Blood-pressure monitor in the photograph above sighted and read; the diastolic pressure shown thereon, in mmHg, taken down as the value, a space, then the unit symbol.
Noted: 59 mmHg
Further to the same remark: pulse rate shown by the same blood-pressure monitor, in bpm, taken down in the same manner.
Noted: 50 bpm
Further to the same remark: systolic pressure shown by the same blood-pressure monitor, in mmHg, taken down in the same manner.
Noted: 147 mmHg
